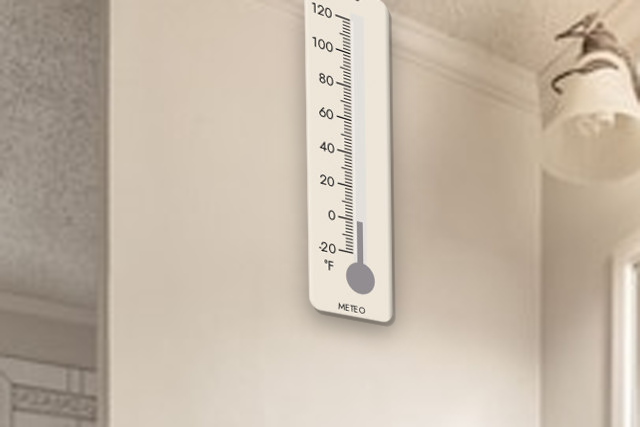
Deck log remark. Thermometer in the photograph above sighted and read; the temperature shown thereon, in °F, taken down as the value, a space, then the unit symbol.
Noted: 0 °F
